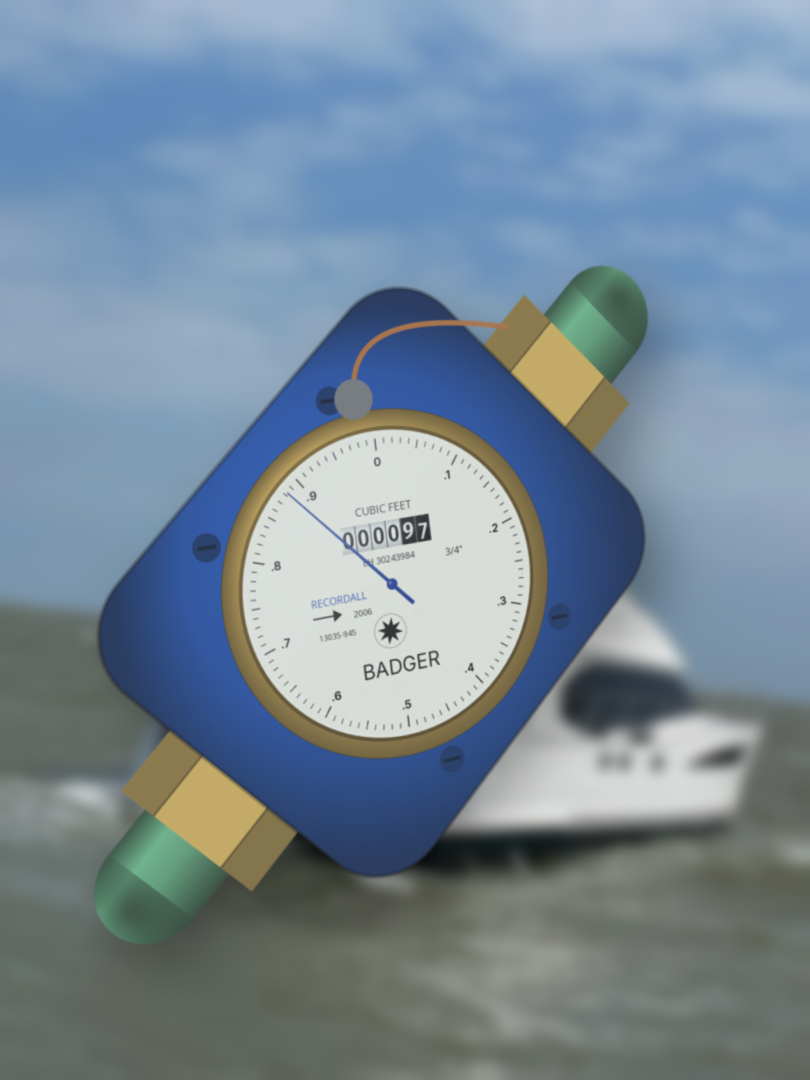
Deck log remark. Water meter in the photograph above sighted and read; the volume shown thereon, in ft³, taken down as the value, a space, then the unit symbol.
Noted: 96.88 ft³
